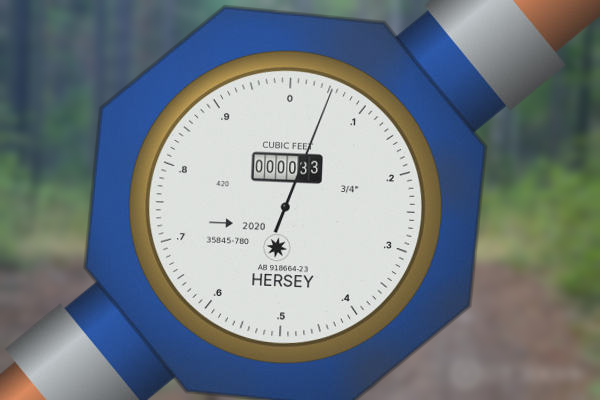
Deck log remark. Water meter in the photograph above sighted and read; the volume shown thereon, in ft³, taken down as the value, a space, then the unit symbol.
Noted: 33.05 ft³
